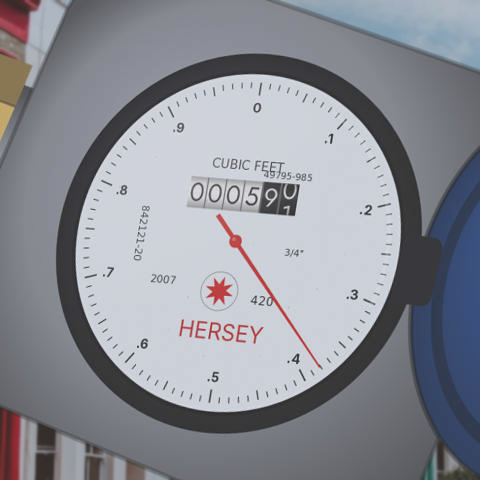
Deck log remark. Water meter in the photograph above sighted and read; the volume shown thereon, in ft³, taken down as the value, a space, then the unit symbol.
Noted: 590.38 ft³
